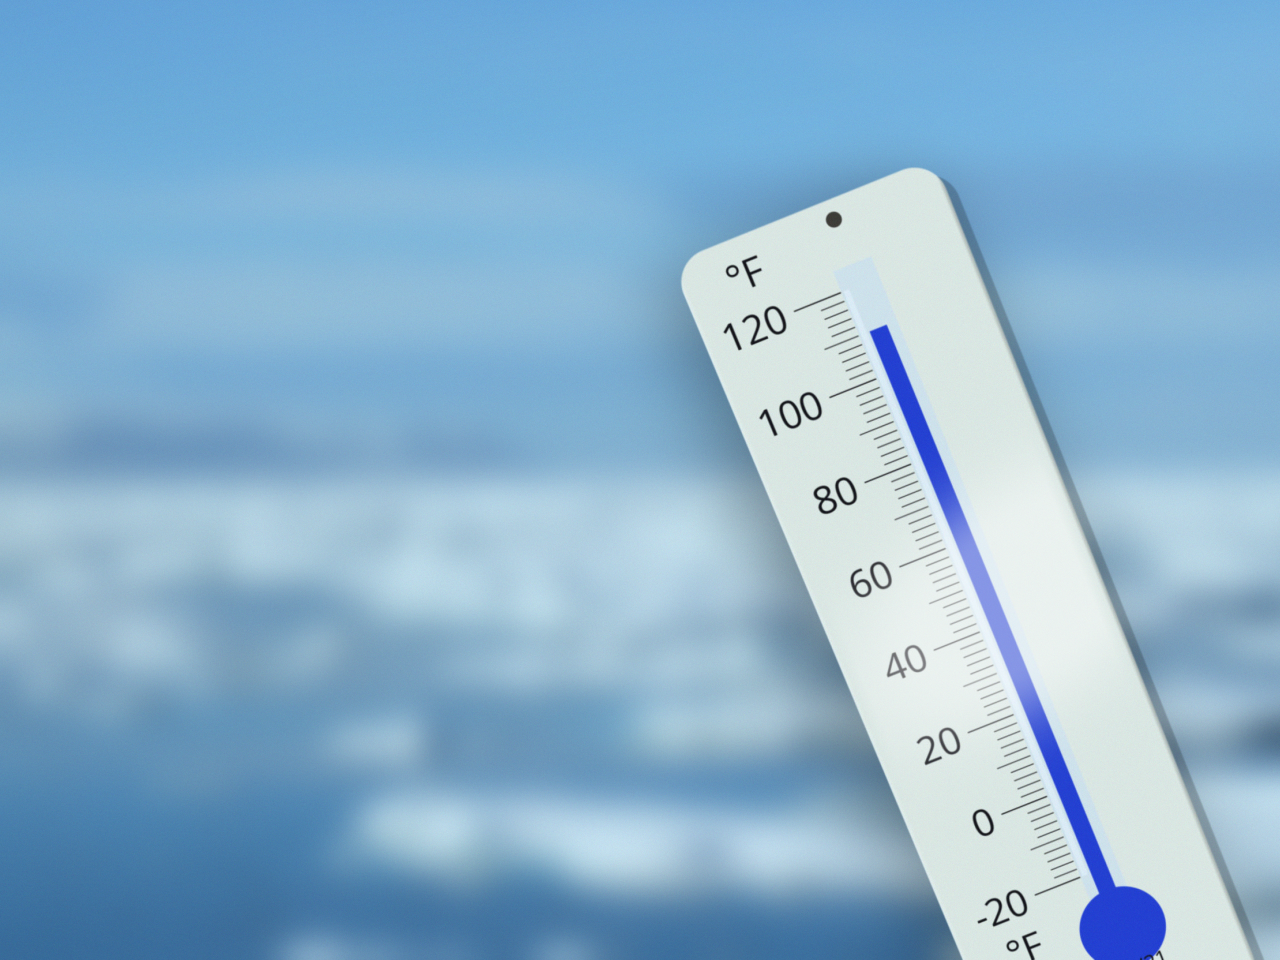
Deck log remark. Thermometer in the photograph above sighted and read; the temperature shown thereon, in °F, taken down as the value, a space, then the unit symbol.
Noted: 110 °F
